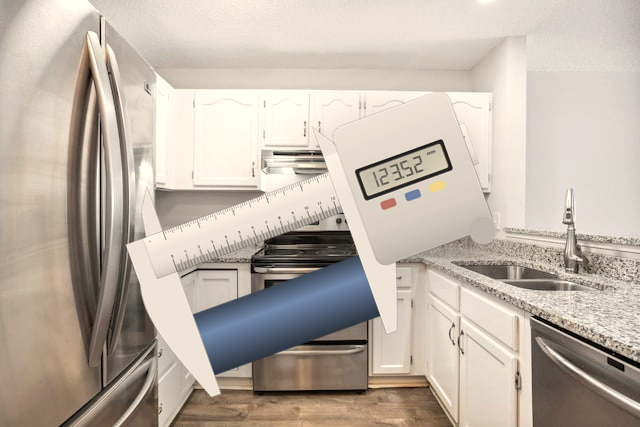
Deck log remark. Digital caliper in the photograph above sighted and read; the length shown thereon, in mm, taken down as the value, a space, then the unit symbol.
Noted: 123.52 mm
